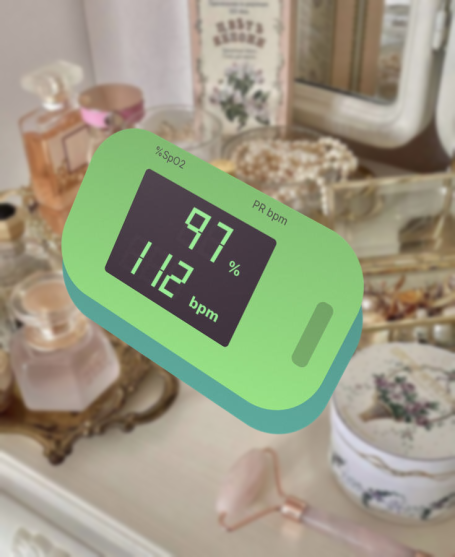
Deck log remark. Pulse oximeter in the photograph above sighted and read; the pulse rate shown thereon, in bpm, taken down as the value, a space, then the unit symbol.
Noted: 112 bpm
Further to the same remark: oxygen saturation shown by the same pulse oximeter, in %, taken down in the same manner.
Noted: 97 %
